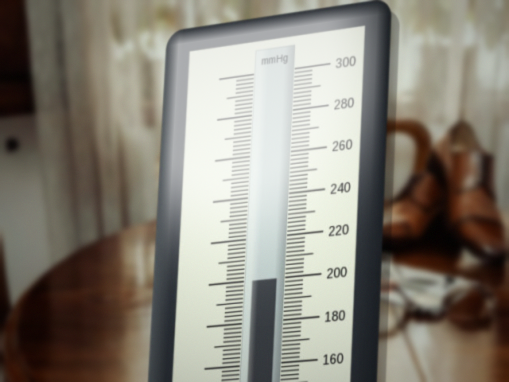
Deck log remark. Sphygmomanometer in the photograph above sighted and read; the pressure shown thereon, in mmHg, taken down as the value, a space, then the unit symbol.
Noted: 200 mmHg
